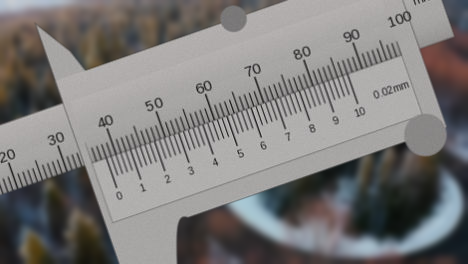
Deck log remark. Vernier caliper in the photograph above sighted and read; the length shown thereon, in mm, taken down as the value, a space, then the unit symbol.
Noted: 38.0 mm
